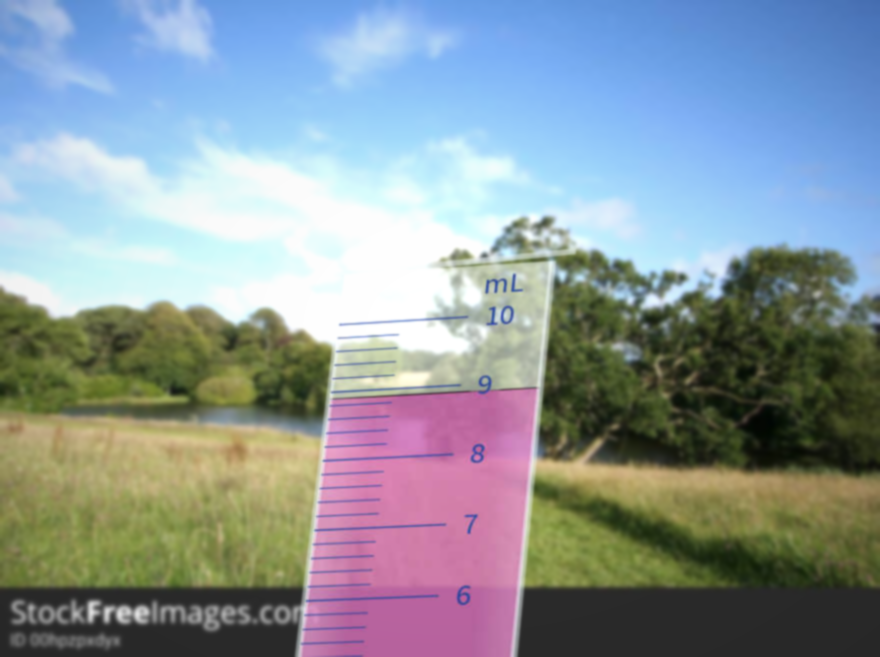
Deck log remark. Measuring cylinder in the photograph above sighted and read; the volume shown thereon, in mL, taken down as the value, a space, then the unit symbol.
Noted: 8.9 mL
